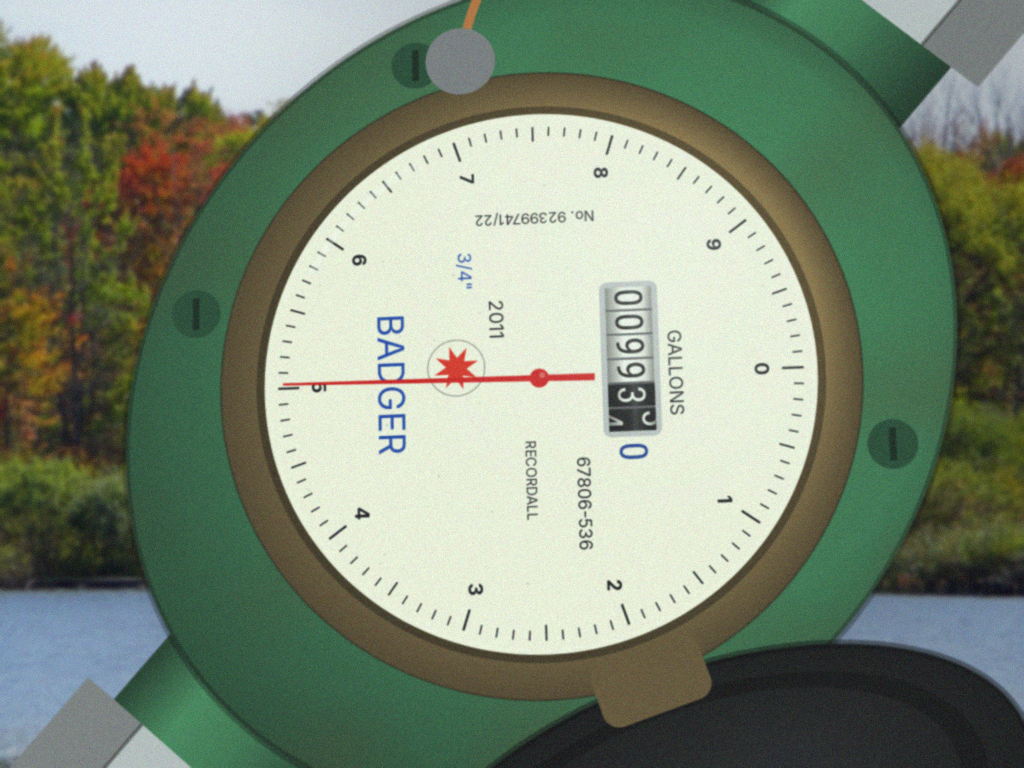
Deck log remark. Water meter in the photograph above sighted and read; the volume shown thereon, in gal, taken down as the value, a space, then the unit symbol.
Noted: 99335.0 gal
